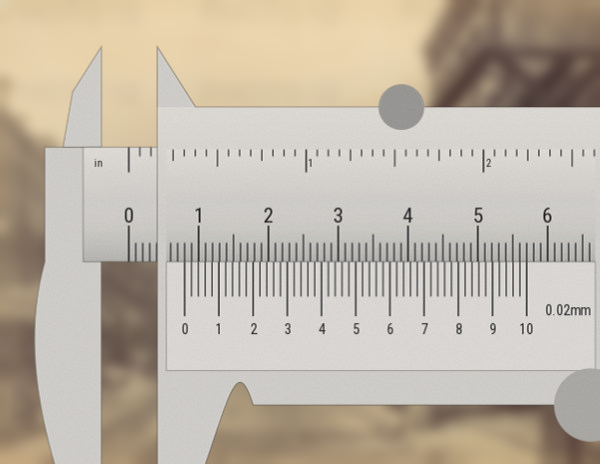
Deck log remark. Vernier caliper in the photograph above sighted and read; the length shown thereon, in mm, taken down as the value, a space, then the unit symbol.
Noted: 8.0 mm
